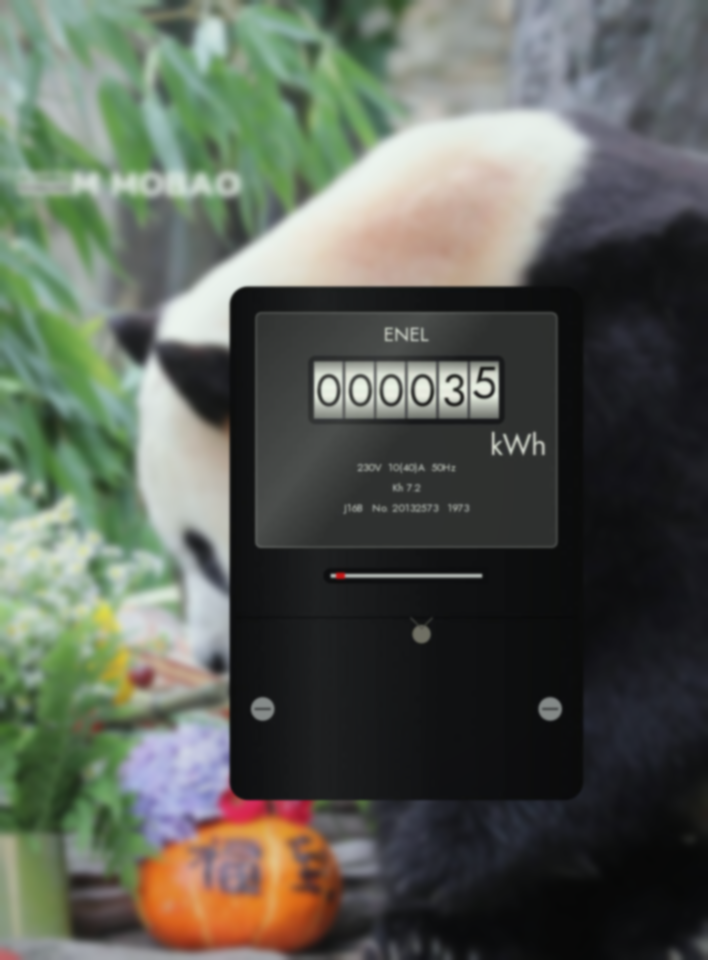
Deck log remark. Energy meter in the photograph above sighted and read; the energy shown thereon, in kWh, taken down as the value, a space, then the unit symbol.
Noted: 35 kWh
